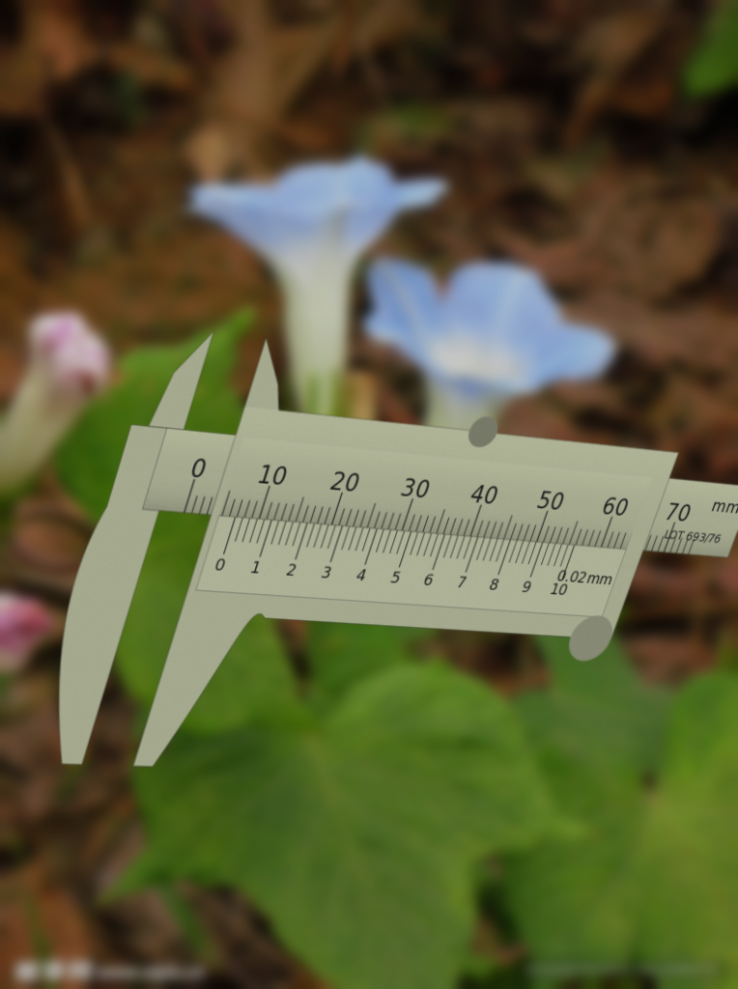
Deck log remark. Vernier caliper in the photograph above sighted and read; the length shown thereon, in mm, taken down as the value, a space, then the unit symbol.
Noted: 6.8 mm
